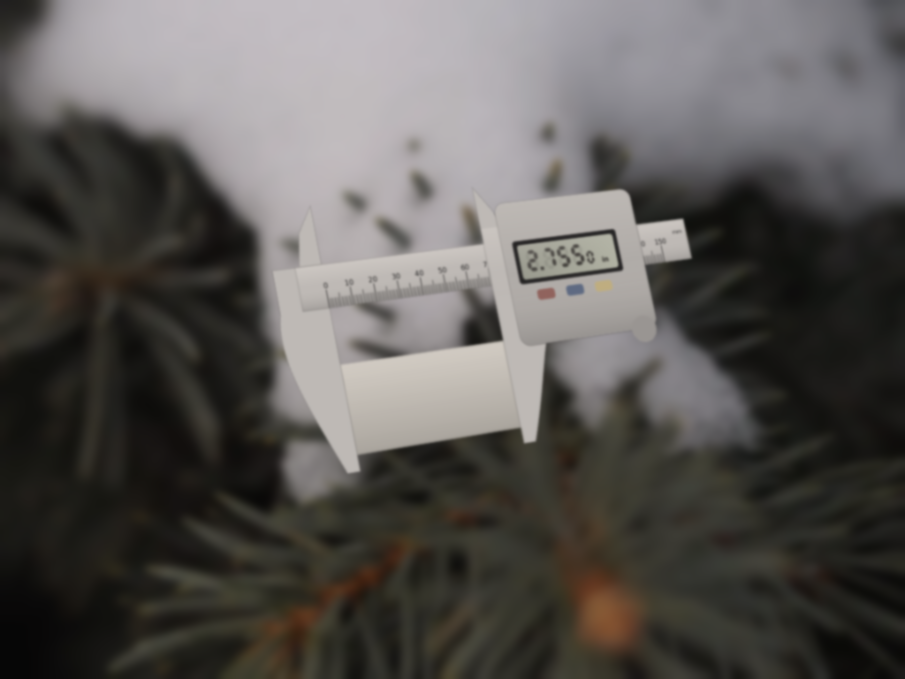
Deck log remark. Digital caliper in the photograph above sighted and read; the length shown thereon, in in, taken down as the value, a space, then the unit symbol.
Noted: 2.7550 in
